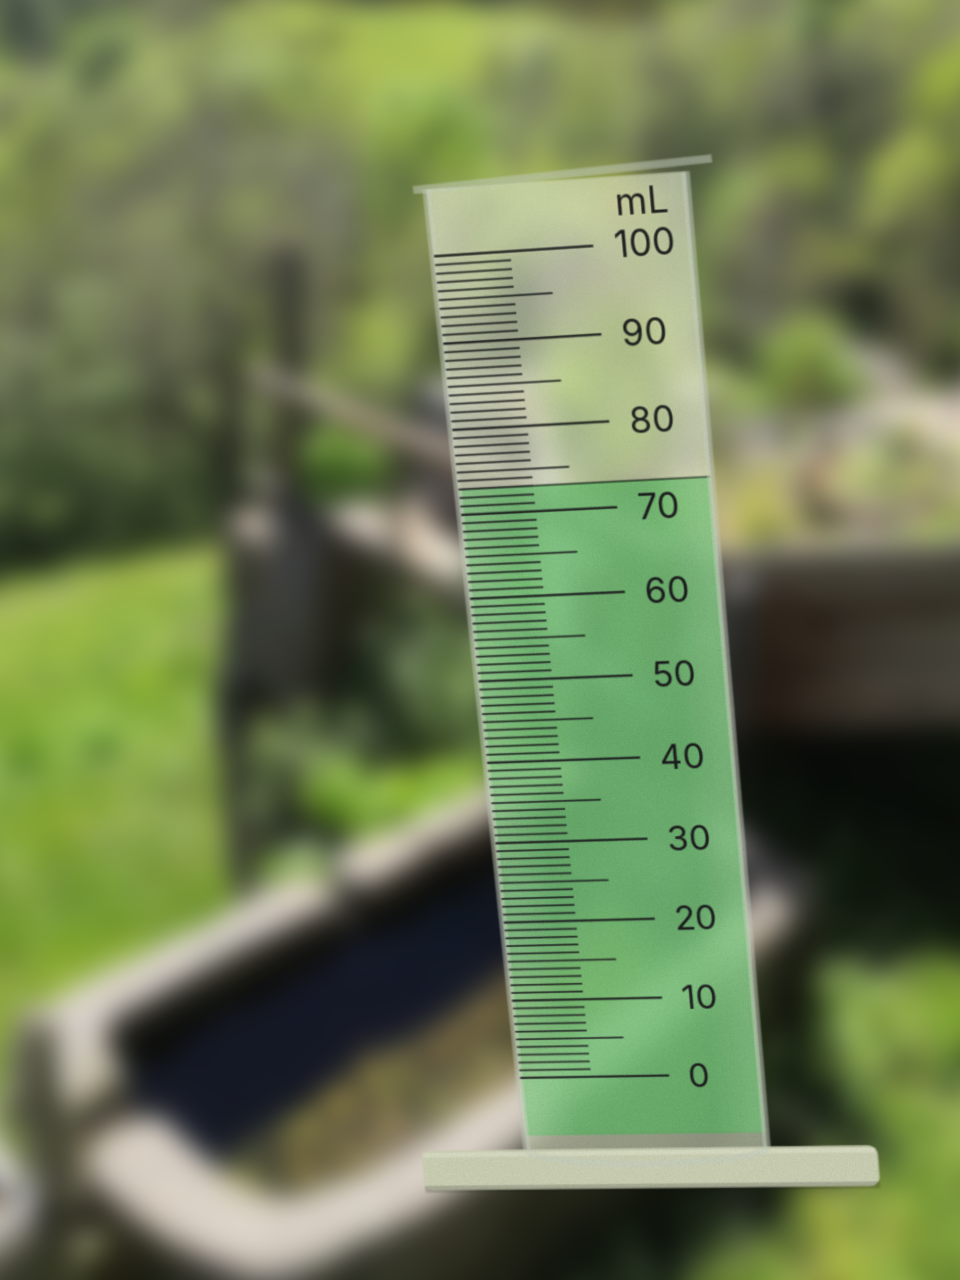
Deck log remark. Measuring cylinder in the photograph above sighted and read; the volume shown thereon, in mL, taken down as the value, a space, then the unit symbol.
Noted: 73 mL
